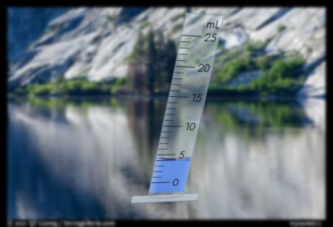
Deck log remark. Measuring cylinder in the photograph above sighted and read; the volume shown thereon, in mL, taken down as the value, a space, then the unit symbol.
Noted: 4 mL
